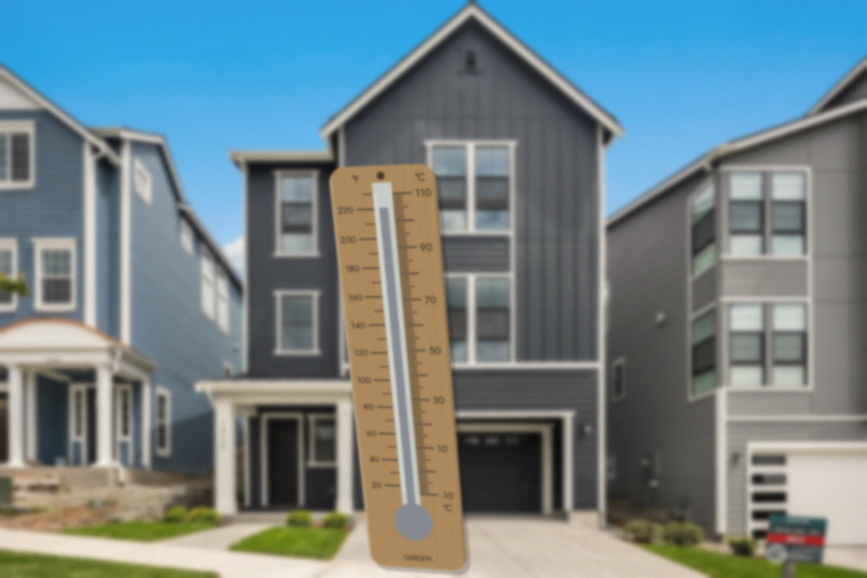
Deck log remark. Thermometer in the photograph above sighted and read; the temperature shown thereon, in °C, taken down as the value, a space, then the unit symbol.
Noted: 105 °C
